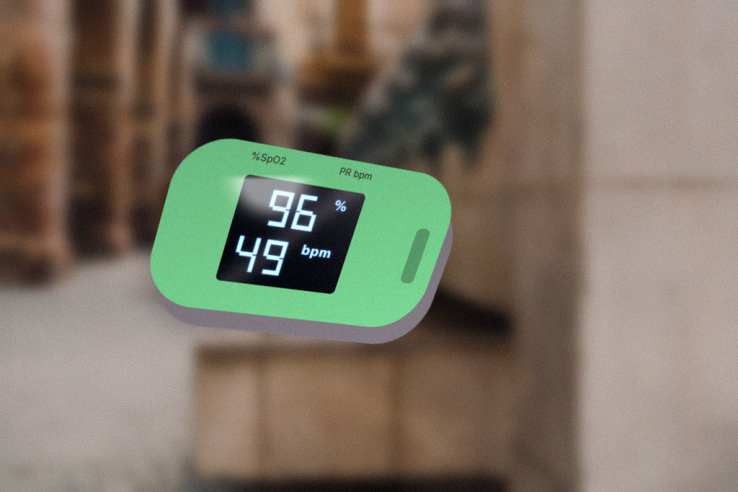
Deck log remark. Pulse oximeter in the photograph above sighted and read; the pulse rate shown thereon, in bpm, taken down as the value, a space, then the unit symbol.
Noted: 49 bpm
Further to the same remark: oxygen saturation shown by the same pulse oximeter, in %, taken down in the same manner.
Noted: 96 %
